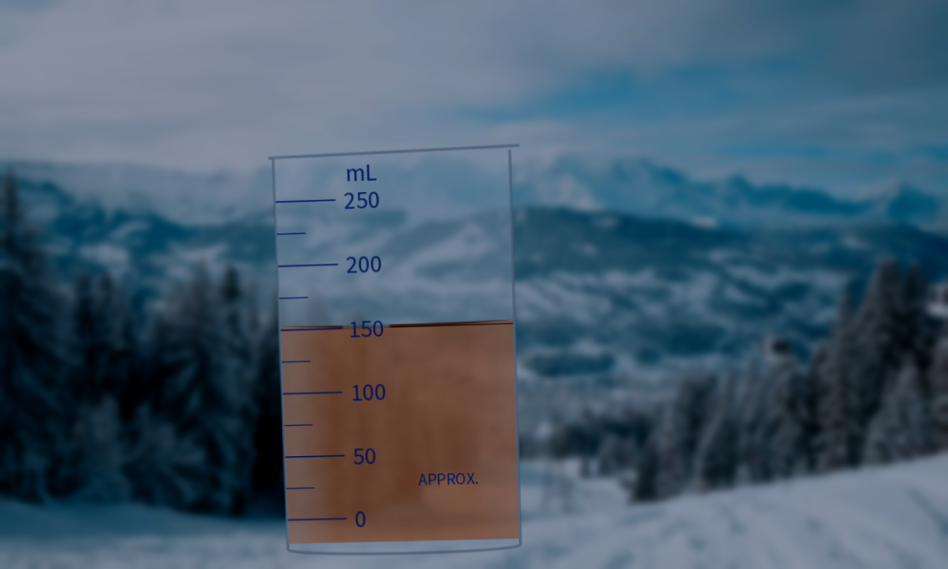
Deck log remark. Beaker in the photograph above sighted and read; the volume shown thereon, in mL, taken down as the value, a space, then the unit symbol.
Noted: 150 mL
